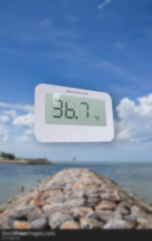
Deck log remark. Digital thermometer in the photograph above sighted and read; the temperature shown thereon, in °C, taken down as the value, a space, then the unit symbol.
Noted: 36.7 °C
